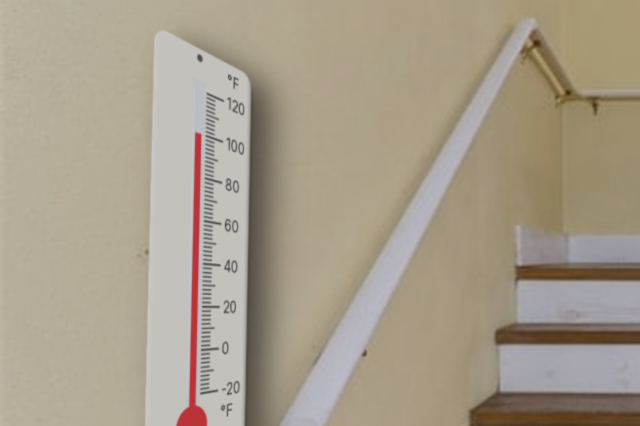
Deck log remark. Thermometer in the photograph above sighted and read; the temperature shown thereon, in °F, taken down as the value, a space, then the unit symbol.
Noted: 100 °F
